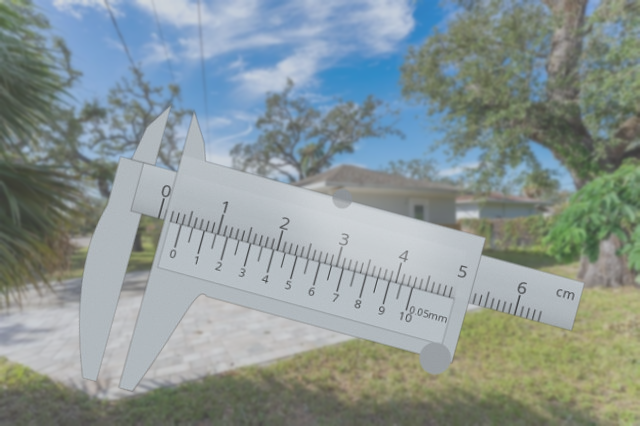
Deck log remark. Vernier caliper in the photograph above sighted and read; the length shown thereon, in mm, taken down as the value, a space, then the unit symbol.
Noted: 3.8 mm
